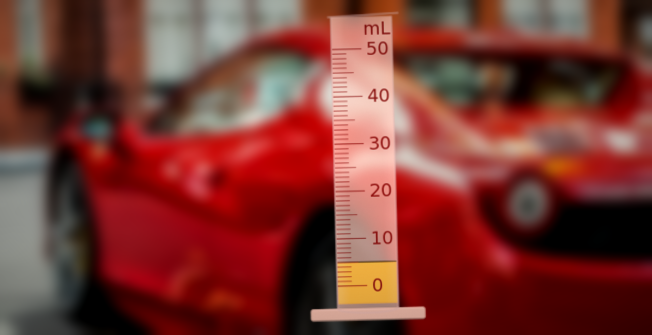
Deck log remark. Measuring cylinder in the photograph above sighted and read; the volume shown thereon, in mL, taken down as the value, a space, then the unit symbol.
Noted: 5 mL
